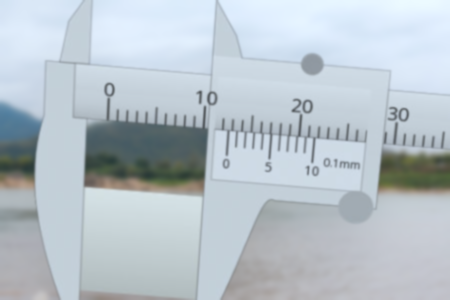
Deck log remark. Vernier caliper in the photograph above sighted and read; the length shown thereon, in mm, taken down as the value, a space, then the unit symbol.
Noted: 12.6 mm
